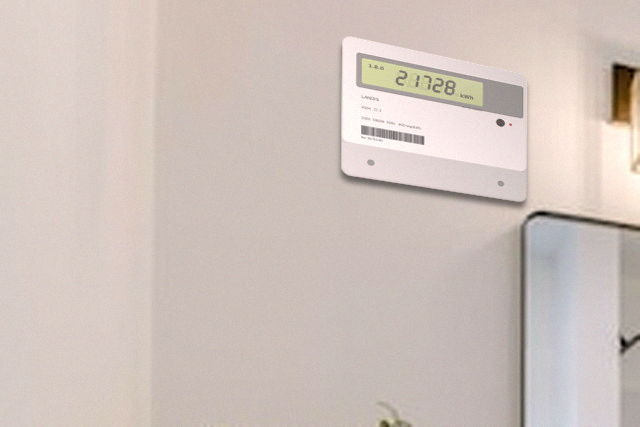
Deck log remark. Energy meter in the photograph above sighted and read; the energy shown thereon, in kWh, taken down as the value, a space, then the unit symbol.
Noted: 21728 kWh
